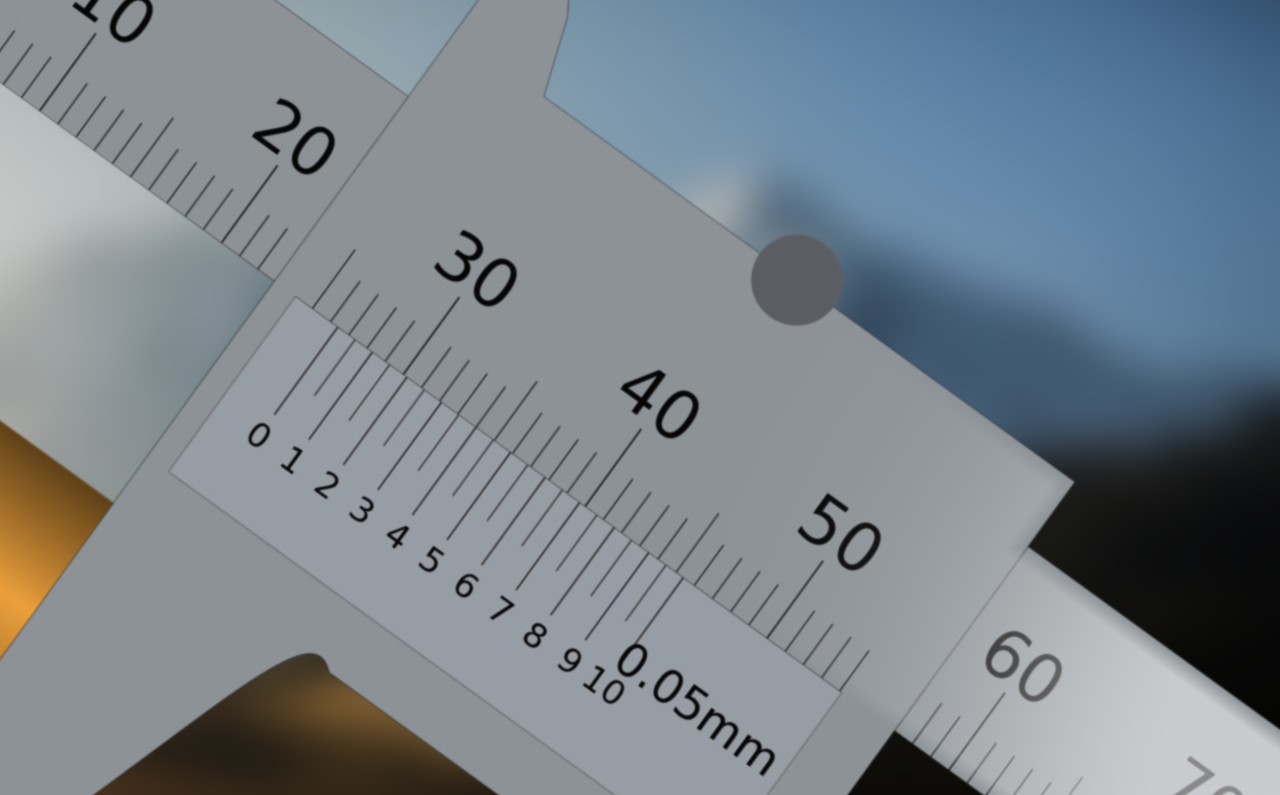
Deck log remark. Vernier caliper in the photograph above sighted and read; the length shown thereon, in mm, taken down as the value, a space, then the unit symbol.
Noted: 26.4 mm
